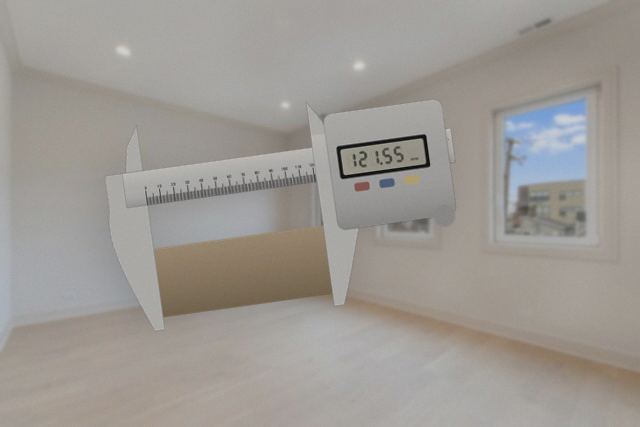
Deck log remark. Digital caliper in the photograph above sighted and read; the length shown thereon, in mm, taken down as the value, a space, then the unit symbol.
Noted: 121.55 mm
